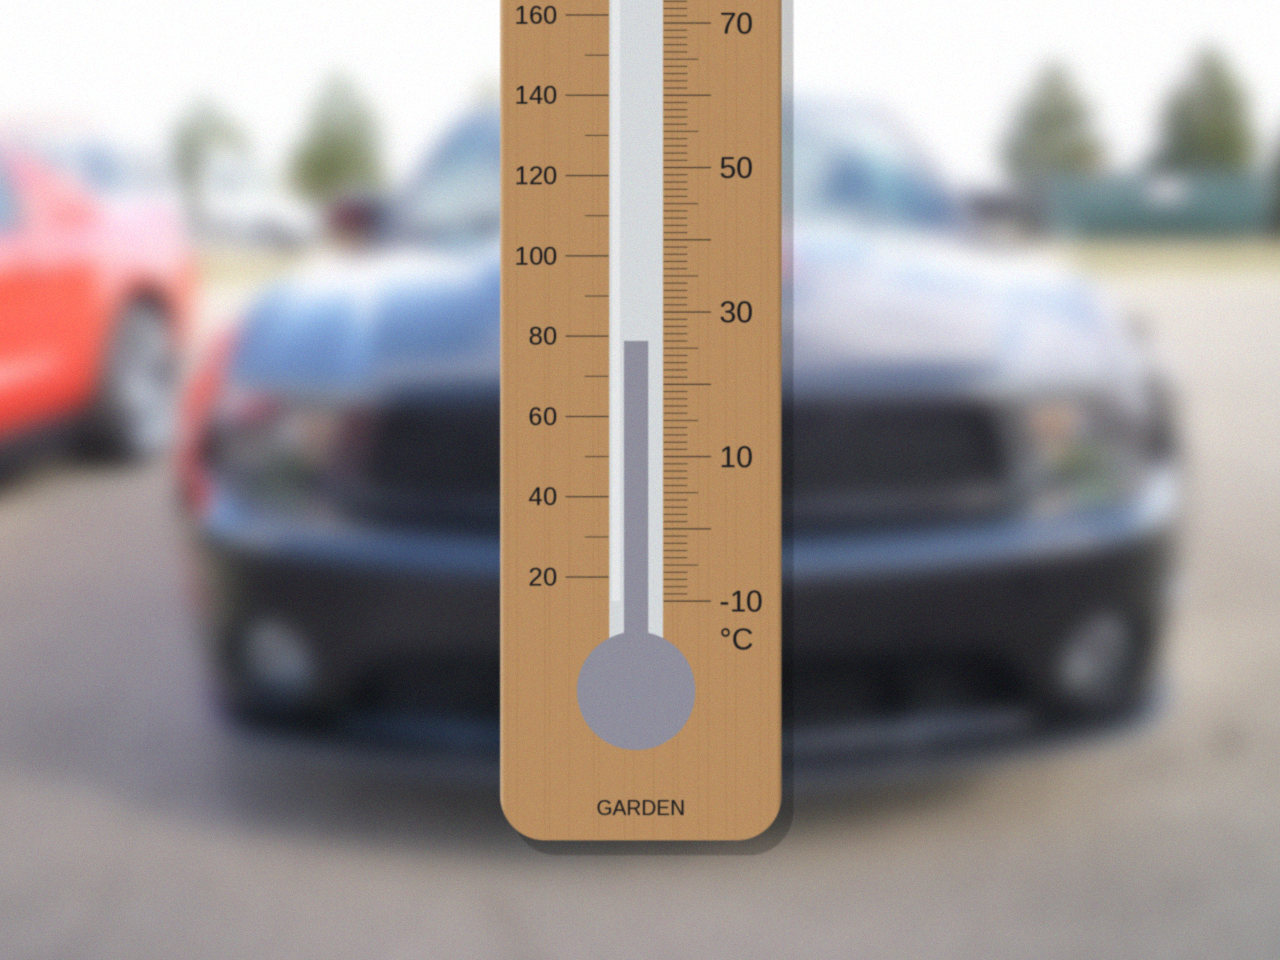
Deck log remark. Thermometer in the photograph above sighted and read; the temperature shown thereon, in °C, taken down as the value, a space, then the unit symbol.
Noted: 26 °C
